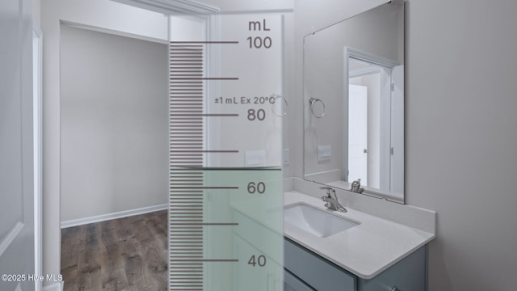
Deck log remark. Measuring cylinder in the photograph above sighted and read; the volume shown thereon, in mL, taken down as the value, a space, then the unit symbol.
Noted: 65 mL
